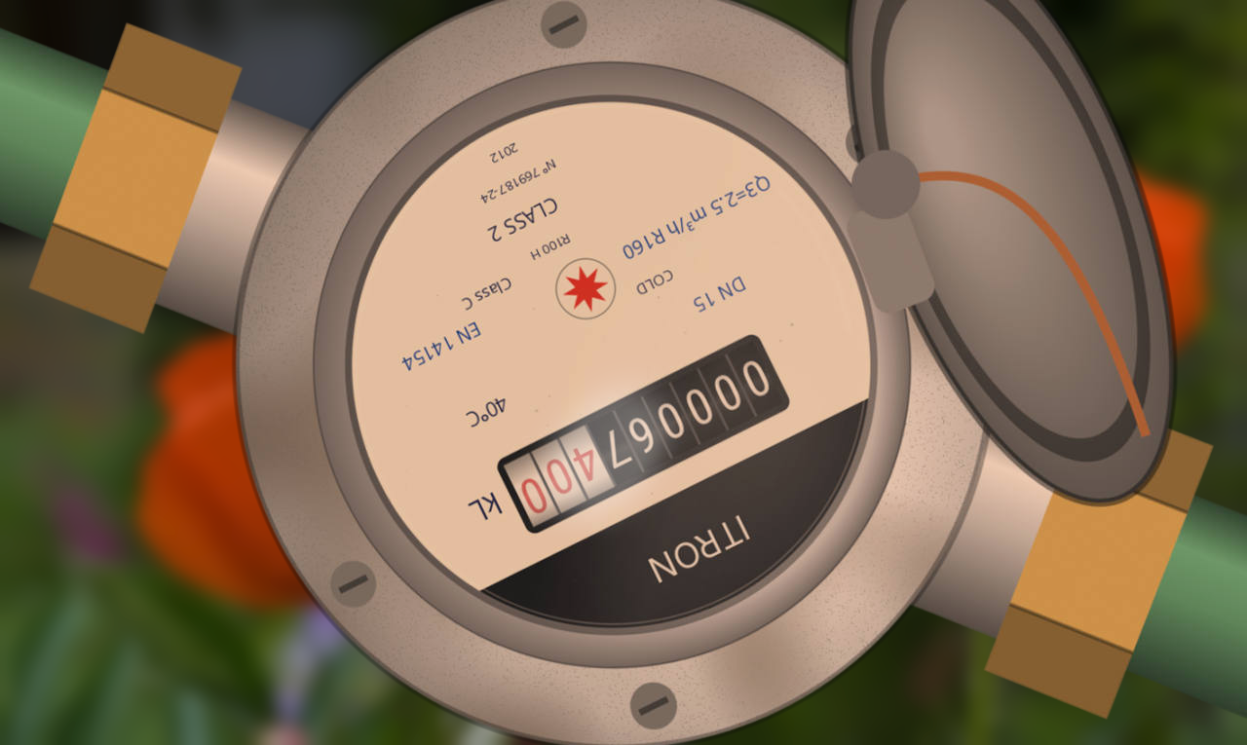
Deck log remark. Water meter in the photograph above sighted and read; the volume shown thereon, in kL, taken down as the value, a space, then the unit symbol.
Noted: 67.400 kL
